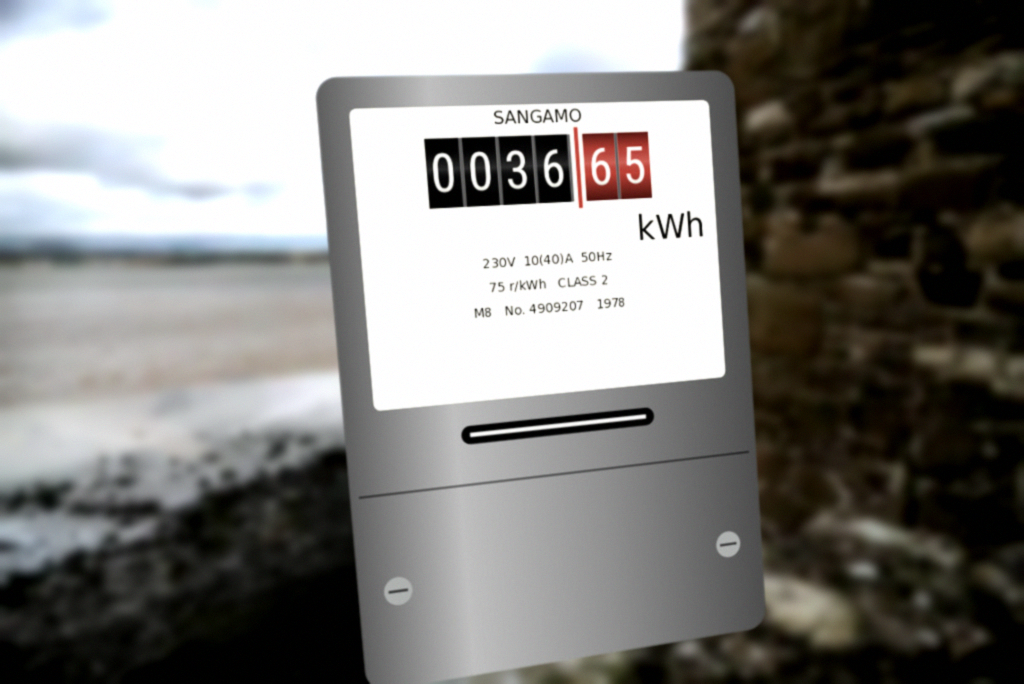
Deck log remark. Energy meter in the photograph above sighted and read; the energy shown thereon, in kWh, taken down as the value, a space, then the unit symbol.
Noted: 36.65 kWh
